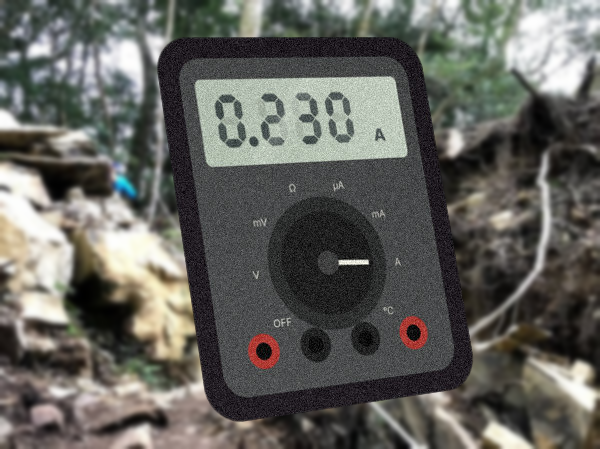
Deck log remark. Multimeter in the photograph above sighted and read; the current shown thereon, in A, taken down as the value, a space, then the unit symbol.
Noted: 0.230 A
